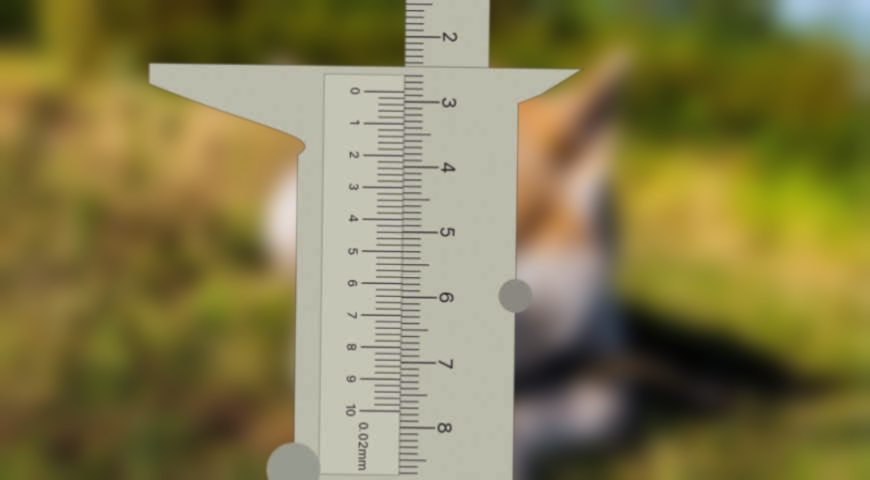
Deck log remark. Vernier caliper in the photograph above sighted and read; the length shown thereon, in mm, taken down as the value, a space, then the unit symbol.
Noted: 28.5 mm
